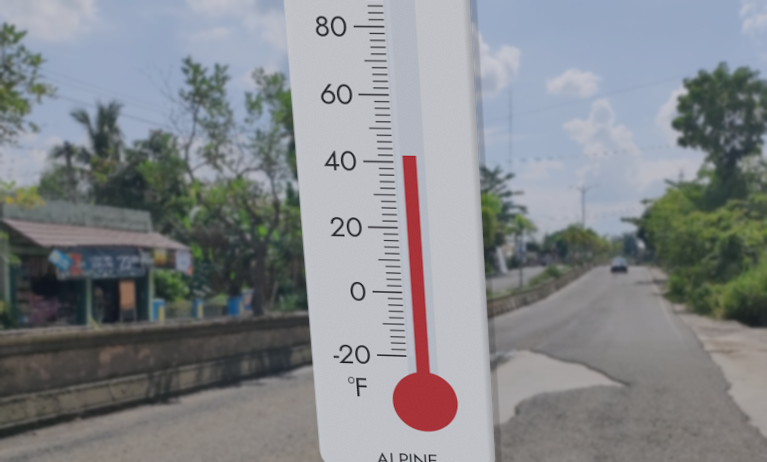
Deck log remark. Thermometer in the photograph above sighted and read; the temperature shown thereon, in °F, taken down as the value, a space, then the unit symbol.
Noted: 42 °F
